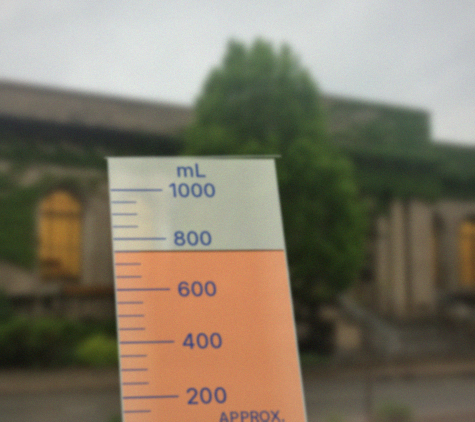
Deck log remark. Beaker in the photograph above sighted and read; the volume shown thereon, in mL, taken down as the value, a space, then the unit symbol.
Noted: 750 mL
